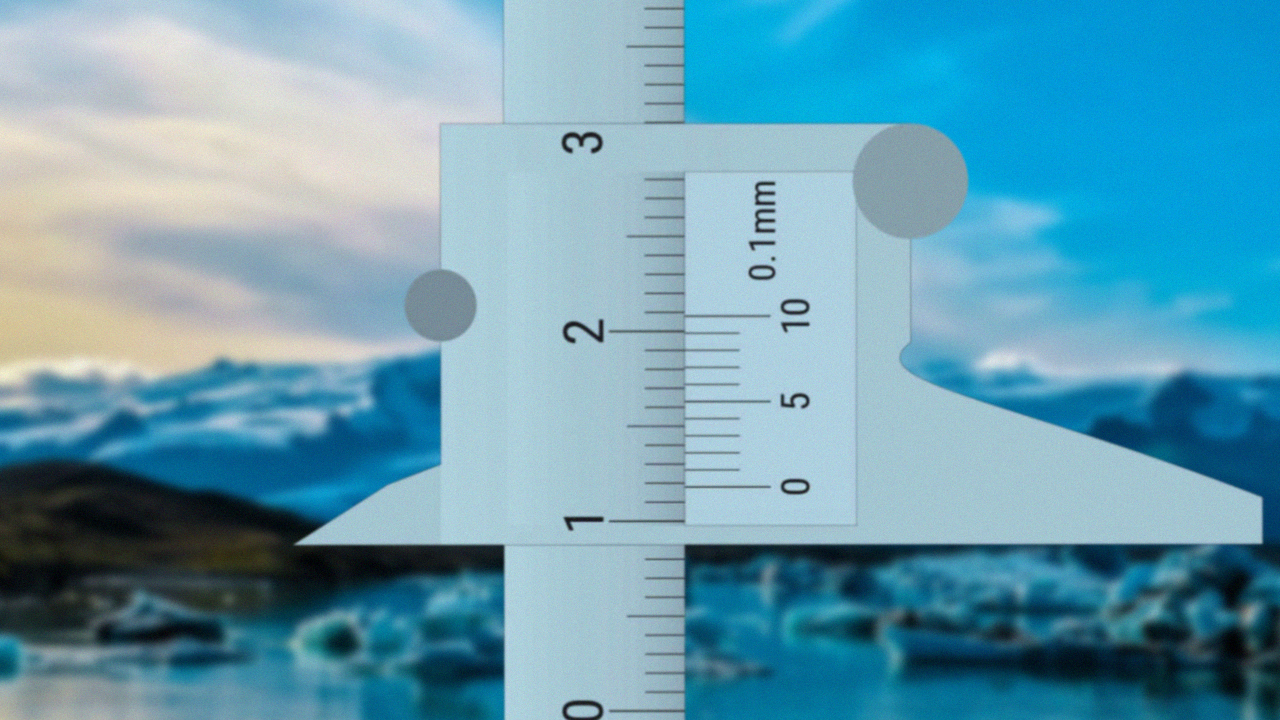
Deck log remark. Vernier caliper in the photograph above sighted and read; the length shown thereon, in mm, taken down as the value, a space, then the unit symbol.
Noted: 11.8 mm
